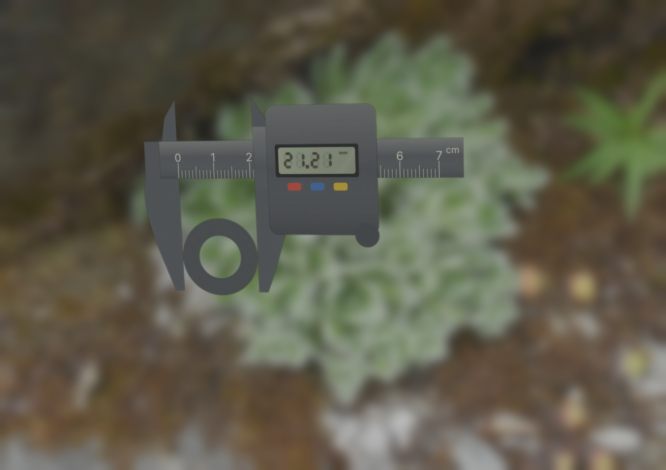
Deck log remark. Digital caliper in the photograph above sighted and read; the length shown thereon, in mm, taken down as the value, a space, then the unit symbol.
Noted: 21.21 mm
